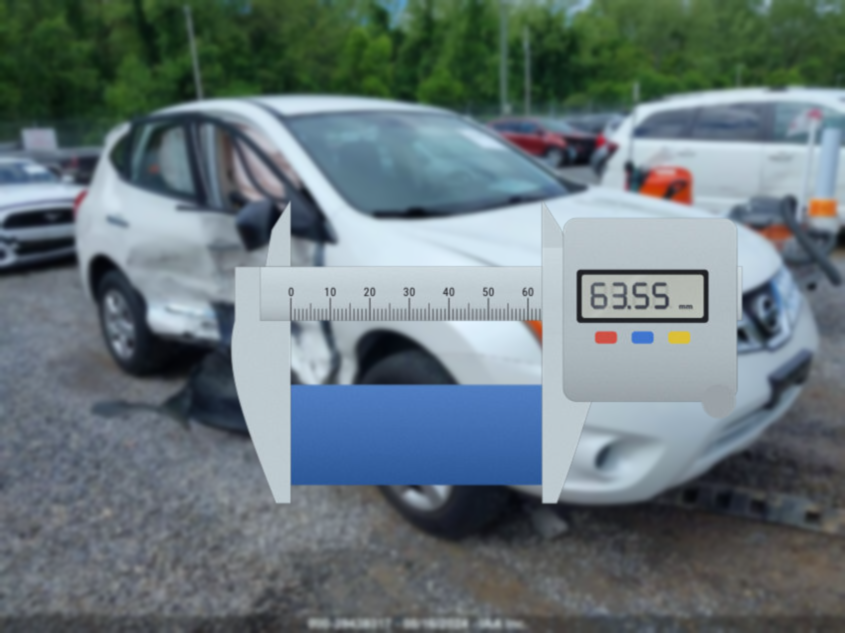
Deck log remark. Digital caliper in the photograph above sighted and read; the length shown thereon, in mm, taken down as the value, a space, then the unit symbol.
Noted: 63.55 mm
